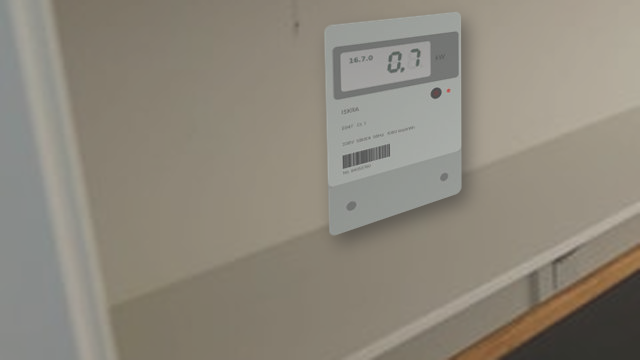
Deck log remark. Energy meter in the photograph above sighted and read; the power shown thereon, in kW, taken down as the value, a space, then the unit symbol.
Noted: 0.7 kW
